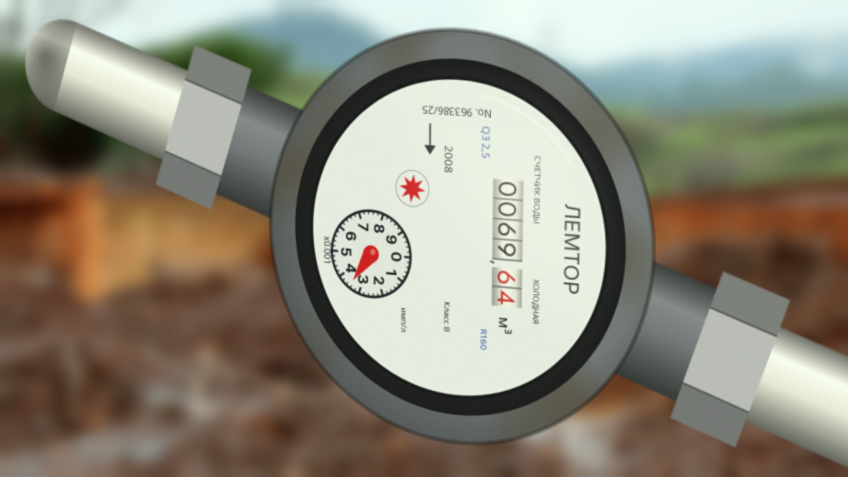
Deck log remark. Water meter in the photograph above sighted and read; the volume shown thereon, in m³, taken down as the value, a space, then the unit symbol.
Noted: 69.643 m³
